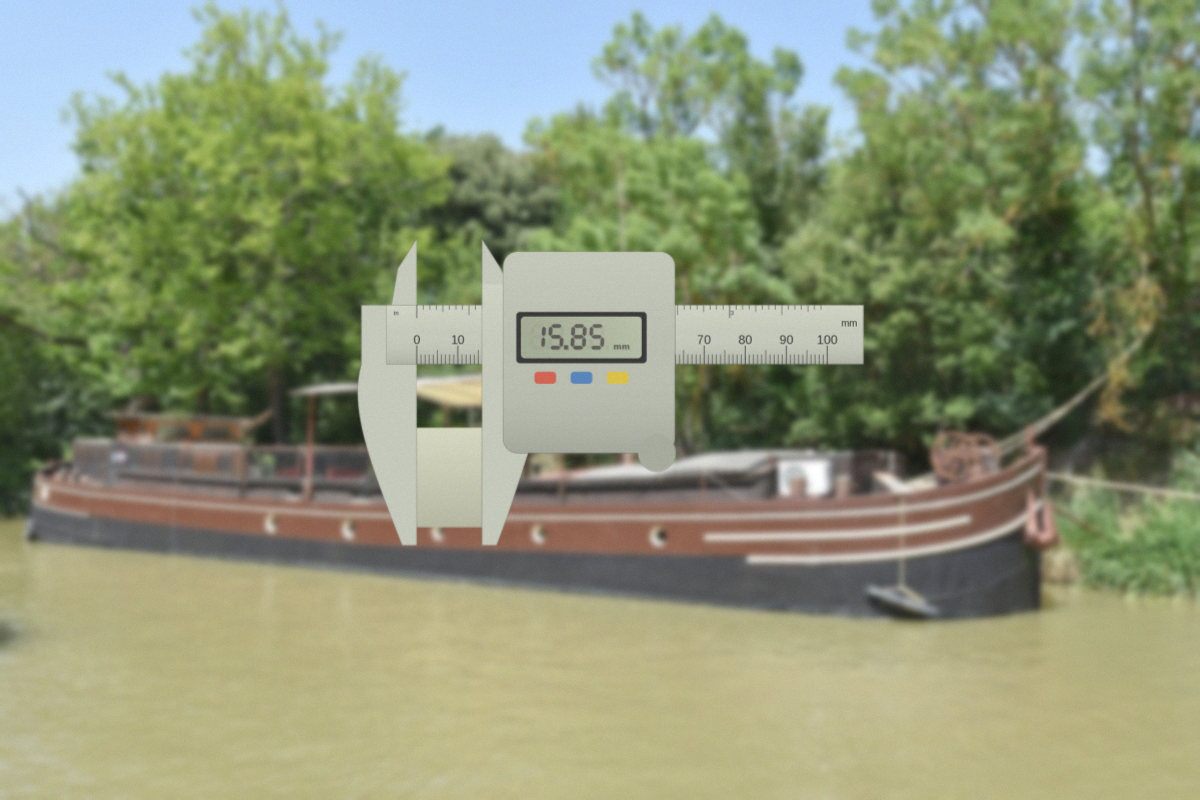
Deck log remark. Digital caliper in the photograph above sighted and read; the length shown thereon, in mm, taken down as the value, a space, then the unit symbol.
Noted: 15.85 mm
